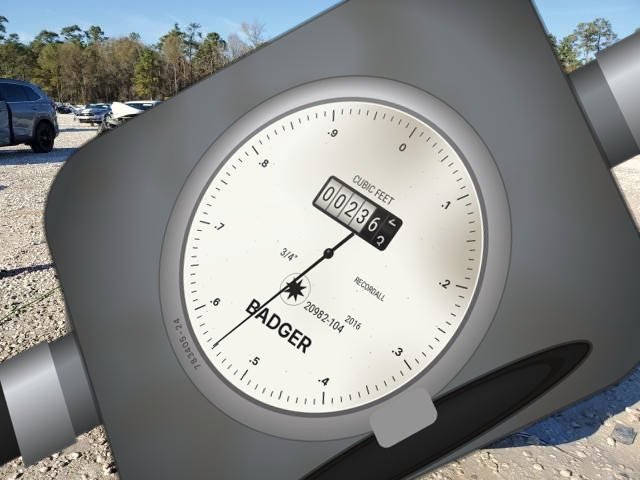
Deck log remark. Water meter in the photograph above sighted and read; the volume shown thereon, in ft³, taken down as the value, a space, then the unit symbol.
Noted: 2362.55 ft³
